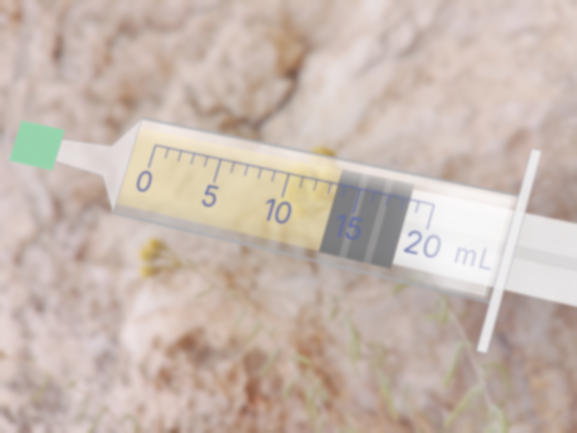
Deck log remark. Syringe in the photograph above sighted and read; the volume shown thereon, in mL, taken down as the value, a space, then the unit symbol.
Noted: 13.5 mL
